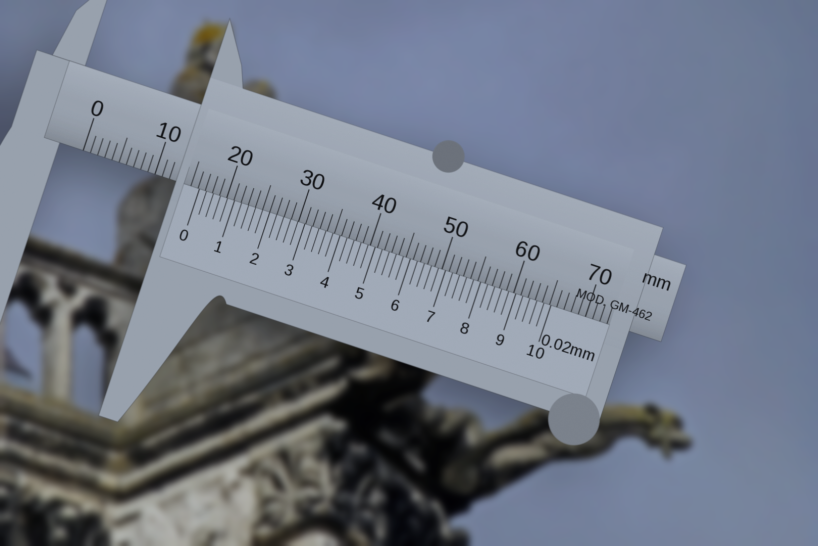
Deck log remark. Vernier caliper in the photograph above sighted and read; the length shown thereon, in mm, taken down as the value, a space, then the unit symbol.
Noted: 16.2 mm
